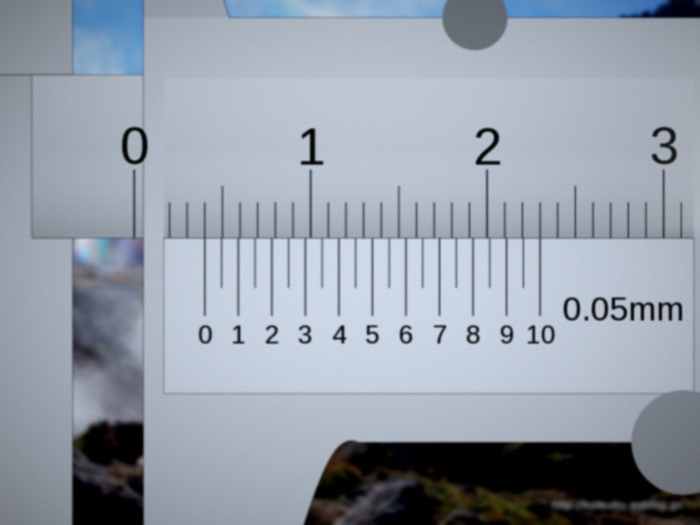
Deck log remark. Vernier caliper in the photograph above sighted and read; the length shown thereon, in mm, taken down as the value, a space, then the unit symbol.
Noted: 4.0 mm
